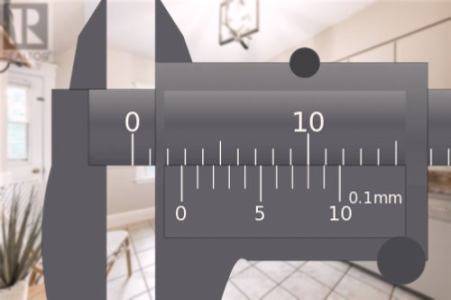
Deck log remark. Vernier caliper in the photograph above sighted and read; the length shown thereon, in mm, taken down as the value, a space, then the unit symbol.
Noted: 2.8 mm
